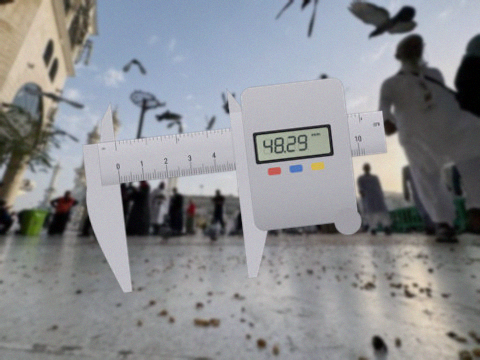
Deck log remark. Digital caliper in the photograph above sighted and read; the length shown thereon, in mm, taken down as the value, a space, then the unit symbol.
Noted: 48.29 mm
